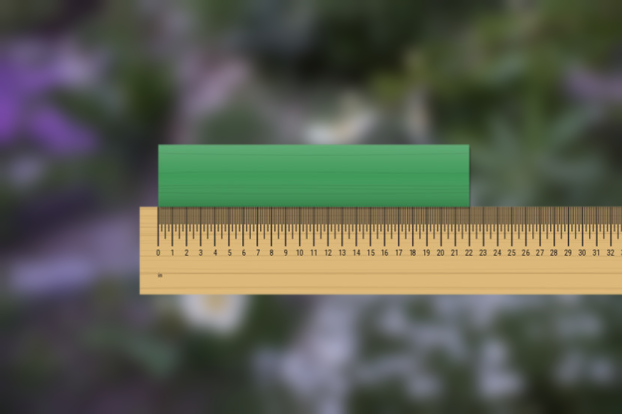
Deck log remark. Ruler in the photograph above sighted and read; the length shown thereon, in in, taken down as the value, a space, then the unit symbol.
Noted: 22 in
